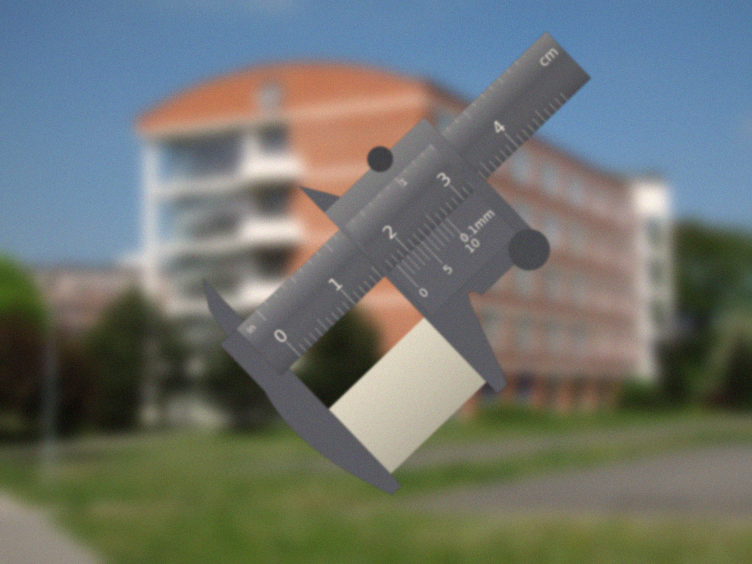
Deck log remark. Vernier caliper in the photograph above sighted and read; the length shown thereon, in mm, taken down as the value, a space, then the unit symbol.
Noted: 17.6 mm
